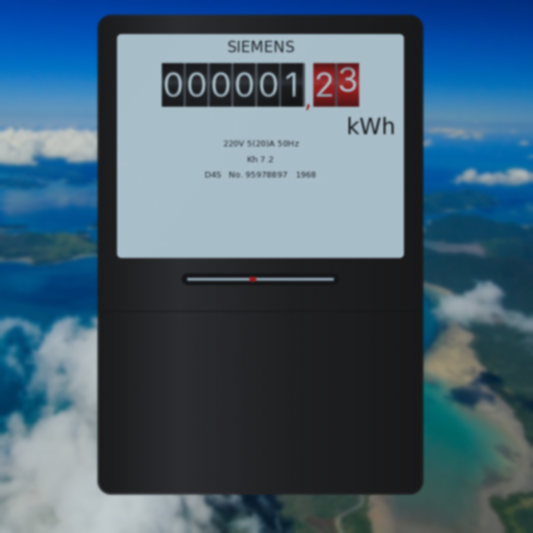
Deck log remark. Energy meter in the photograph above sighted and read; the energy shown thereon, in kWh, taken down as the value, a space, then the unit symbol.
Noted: 1.23 kWh
